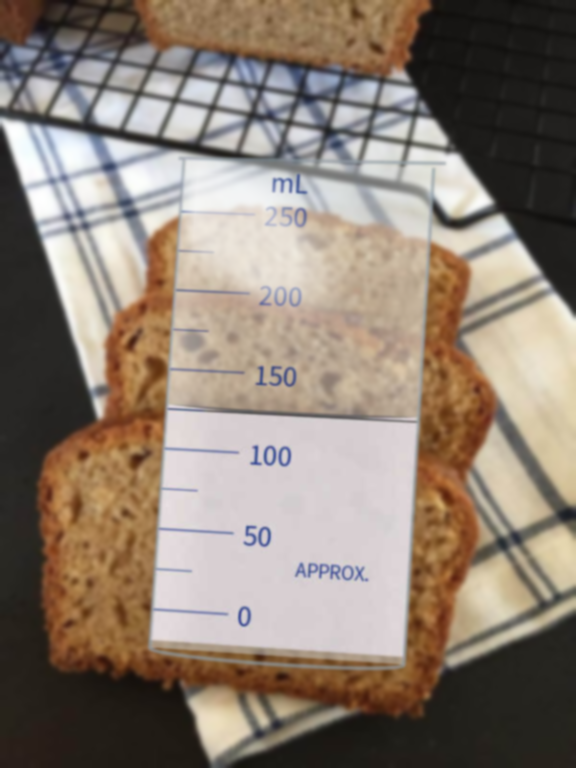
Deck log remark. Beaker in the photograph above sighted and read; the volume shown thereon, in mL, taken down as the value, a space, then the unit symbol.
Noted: 125 mL
